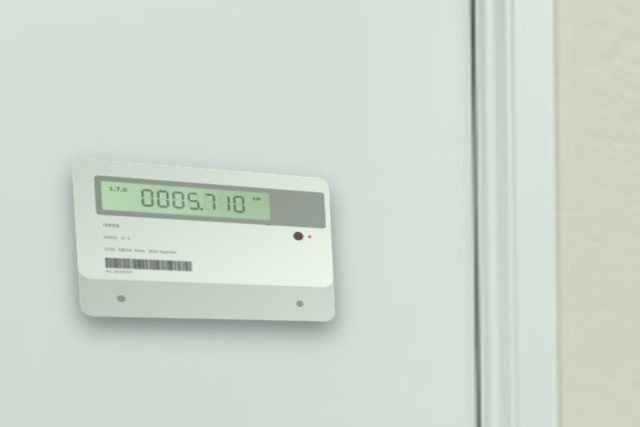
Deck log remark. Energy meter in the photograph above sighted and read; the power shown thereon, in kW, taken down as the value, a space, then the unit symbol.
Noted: 5.710 kW
